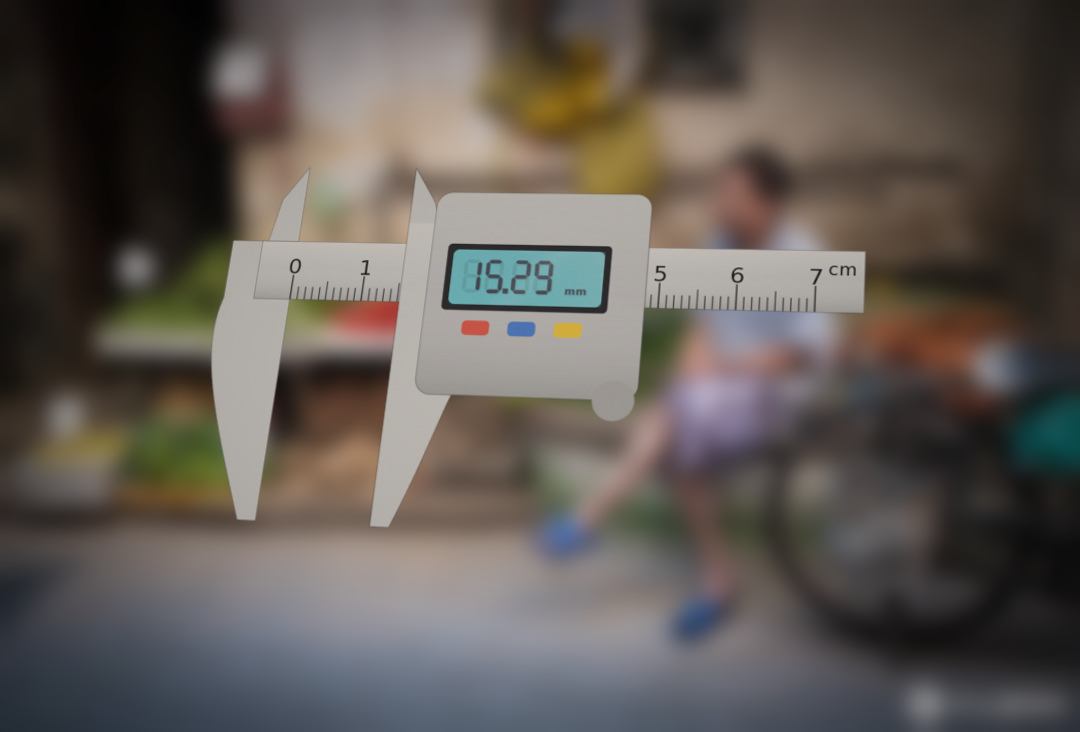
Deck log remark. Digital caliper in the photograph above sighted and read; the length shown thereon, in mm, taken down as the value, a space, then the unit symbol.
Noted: 15.29 mm
